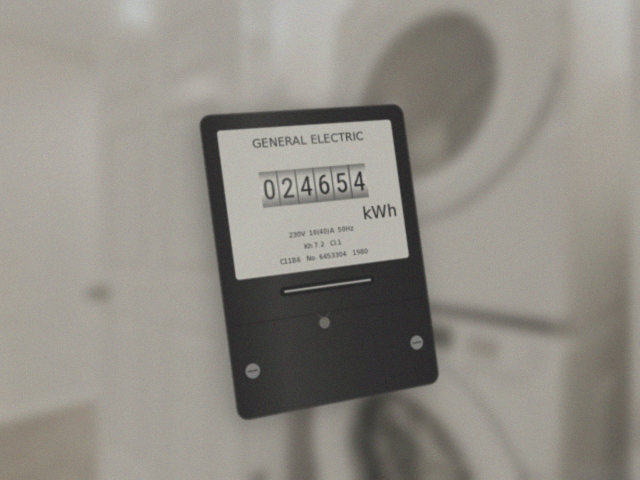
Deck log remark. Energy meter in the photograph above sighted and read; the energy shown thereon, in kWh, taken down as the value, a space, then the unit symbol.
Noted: 24654 kWh
